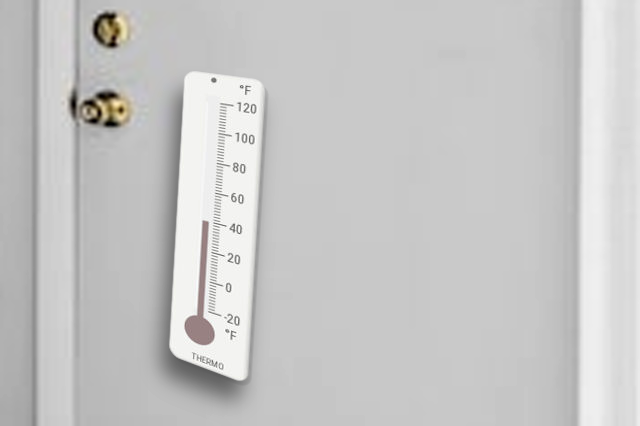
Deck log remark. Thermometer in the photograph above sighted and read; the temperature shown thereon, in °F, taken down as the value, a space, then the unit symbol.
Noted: 40 °F
